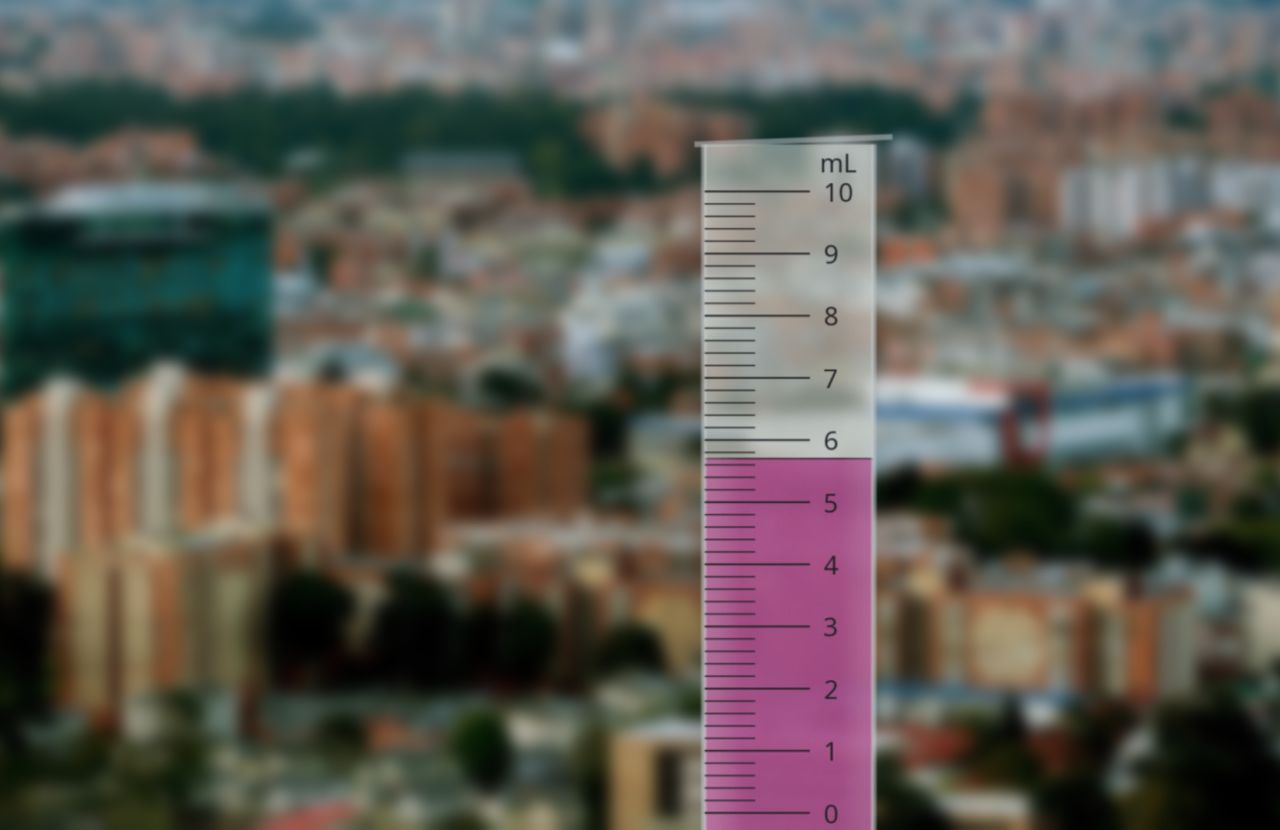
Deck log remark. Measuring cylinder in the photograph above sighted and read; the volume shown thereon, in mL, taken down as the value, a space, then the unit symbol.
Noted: 5.7 mL
